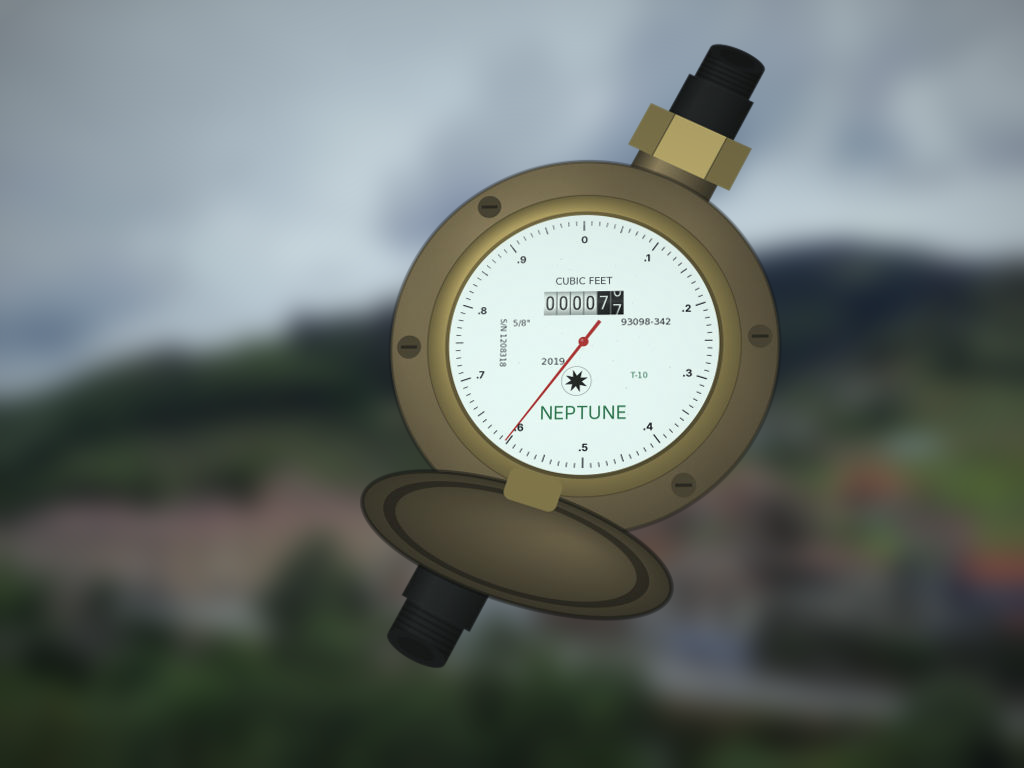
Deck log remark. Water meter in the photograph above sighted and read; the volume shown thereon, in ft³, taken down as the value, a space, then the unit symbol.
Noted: 76.60 ft³
